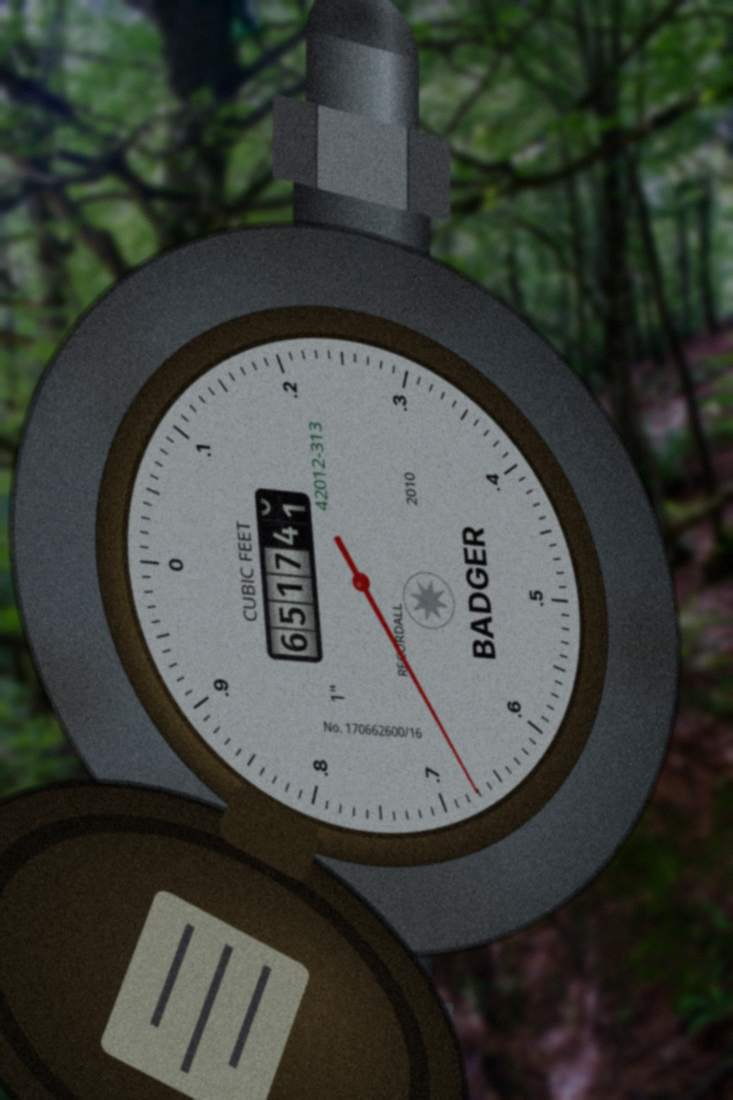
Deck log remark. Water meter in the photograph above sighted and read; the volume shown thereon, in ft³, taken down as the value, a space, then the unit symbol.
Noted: 651740.67 ft³
